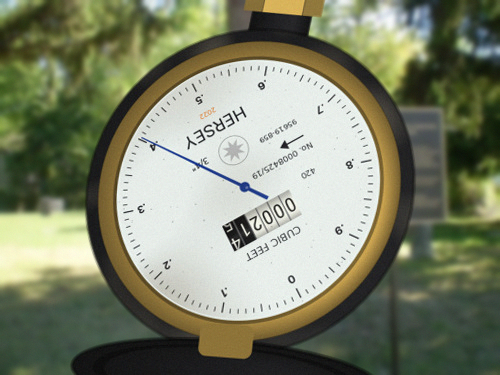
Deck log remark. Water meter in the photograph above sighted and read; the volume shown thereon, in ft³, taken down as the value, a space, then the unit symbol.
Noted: 214.40 ft³
